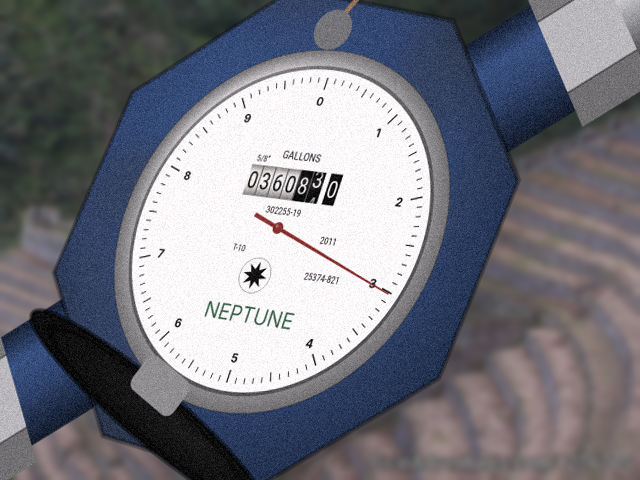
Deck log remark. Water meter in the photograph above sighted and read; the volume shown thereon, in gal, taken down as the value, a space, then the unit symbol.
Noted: 360833.0 gal
